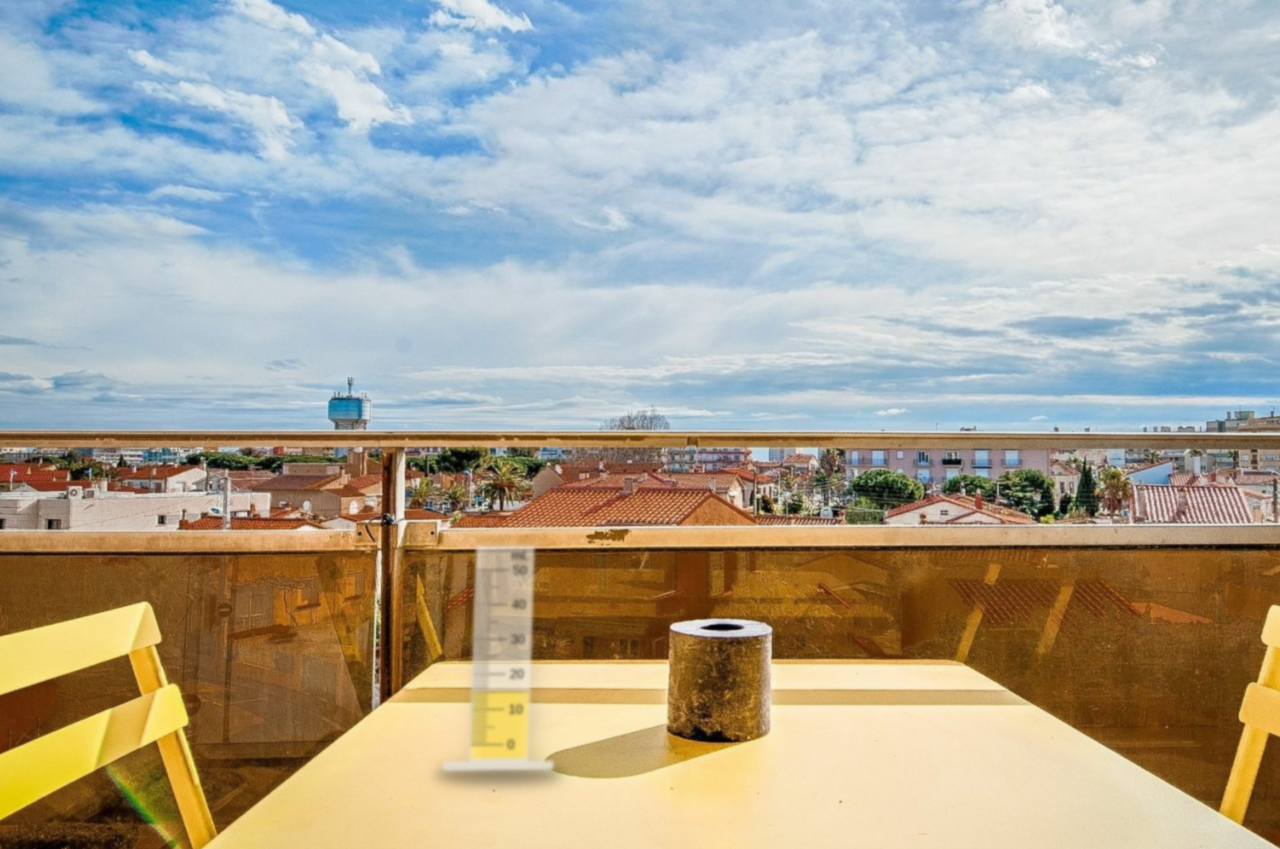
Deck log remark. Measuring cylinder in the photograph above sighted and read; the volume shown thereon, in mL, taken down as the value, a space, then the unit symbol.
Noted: 15 mL
